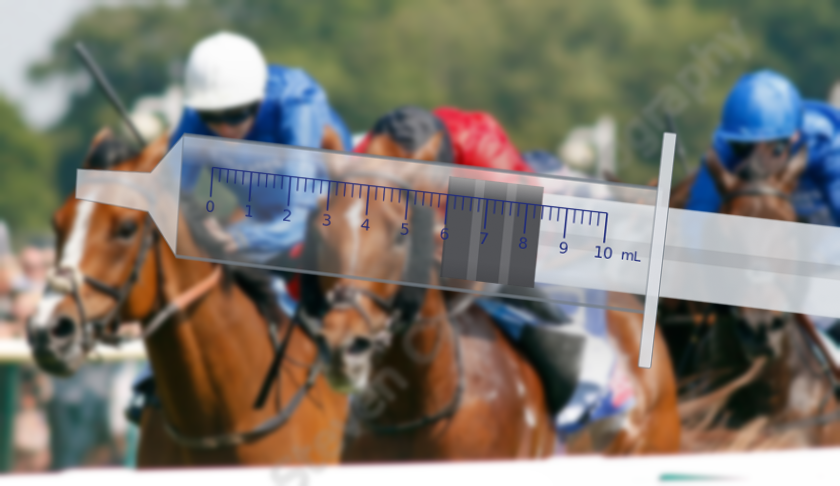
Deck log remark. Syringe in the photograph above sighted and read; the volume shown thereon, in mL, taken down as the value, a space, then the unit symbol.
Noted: 6 mL
